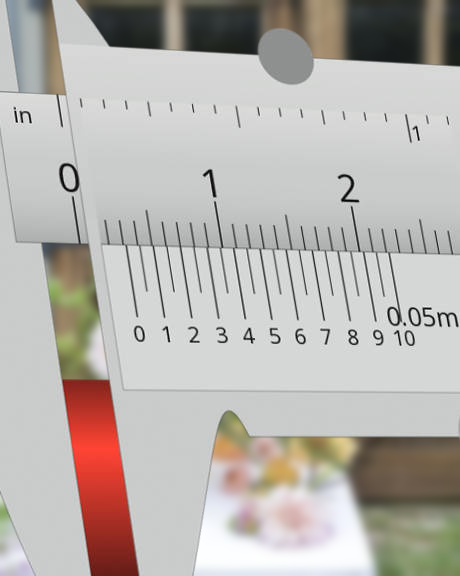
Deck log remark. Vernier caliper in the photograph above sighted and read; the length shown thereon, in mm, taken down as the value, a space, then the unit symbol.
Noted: 3.2 mm
